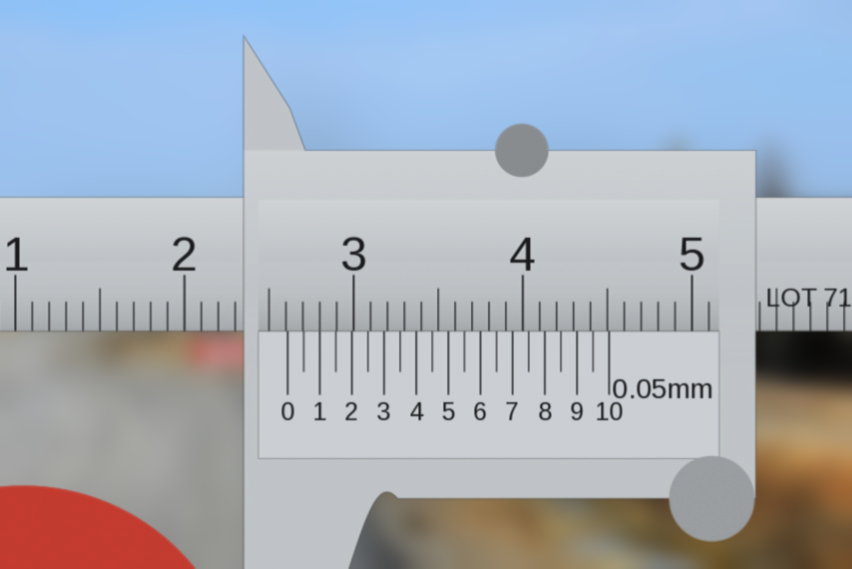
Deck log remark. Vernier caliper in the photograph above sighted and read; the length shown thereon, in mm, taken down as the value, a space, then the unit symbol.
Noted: 26.1 mm
